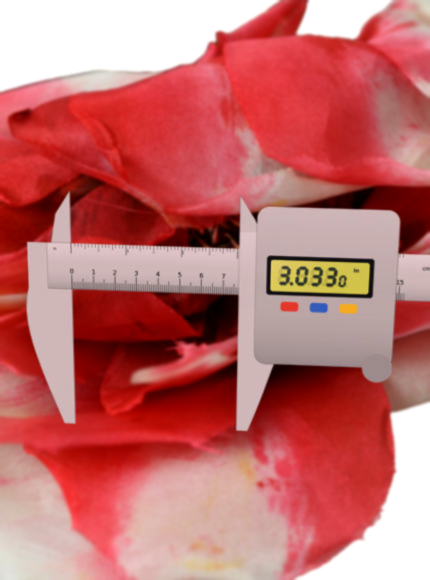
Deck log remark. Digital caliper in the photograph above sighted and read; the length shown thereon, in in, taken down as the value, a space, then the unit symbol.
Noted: 3.0330 in
